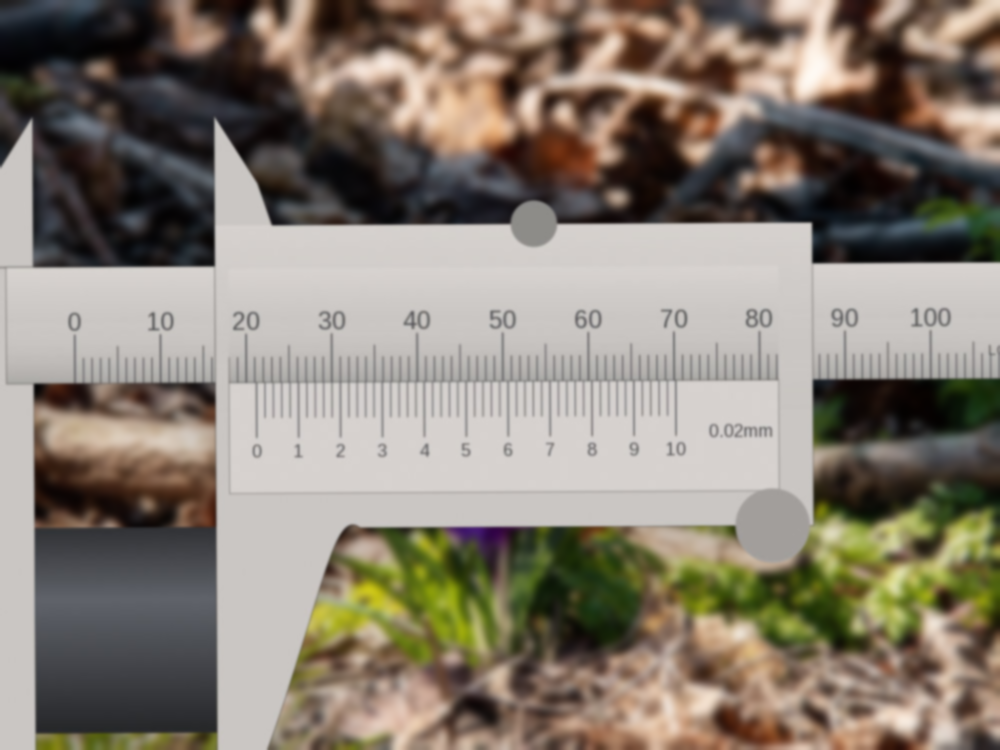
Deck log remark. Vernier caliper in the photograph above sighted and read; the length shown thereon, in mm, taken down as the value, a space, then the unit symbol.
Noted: 21.2 mm
